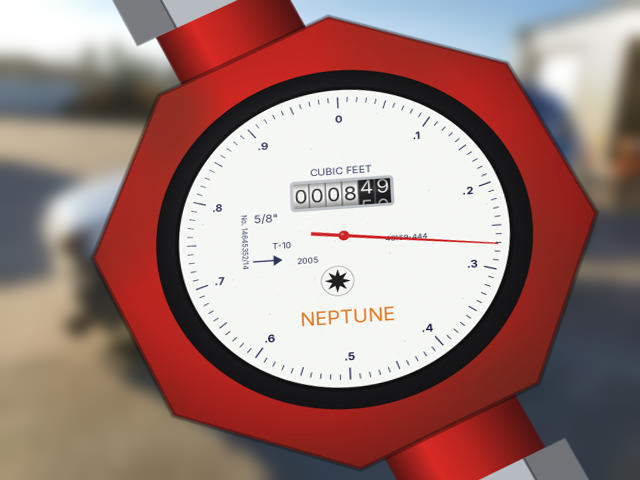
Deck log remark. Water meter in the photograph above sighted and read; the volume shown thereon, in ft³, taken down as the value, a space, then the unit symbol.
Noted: 849.27 ft³
